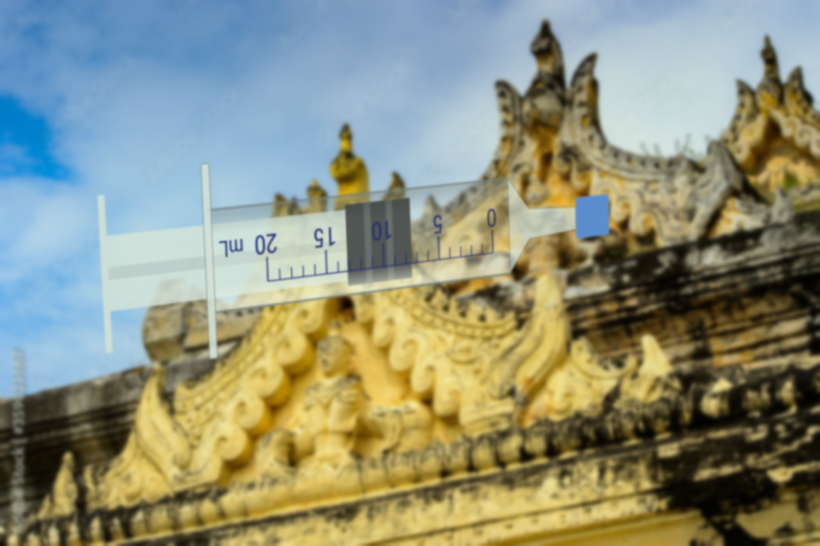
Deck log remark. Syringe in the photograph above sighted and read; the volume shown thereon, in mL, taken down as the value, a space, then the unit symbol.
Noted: 7.5 mL
